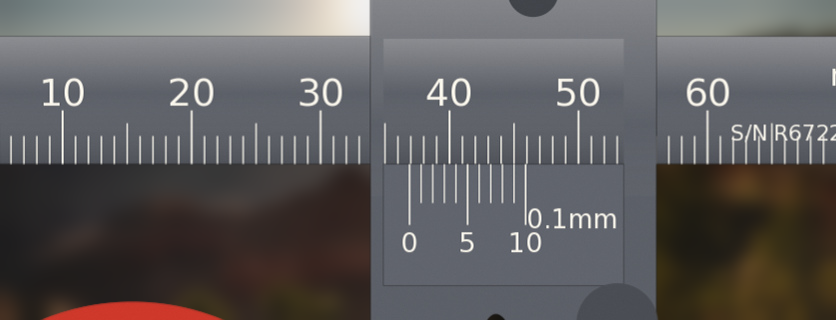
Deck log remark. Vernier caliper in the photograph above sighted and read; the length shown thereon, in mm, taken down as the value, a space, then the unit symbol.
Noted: 36.9 mm
